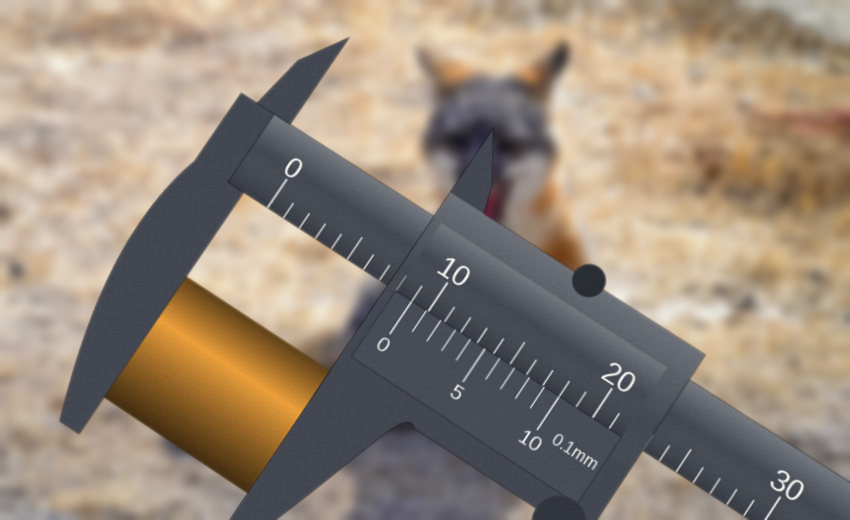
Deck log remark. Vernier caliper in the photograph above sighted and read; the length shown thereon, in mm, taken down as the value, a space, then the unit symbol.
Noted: 9.0 mm
